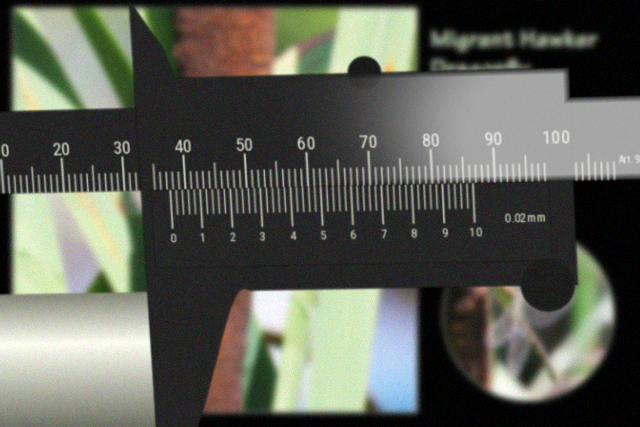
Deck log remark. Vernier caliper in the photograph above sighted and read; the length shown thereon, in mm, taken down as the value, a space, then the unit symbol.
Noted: 37.5 mm
